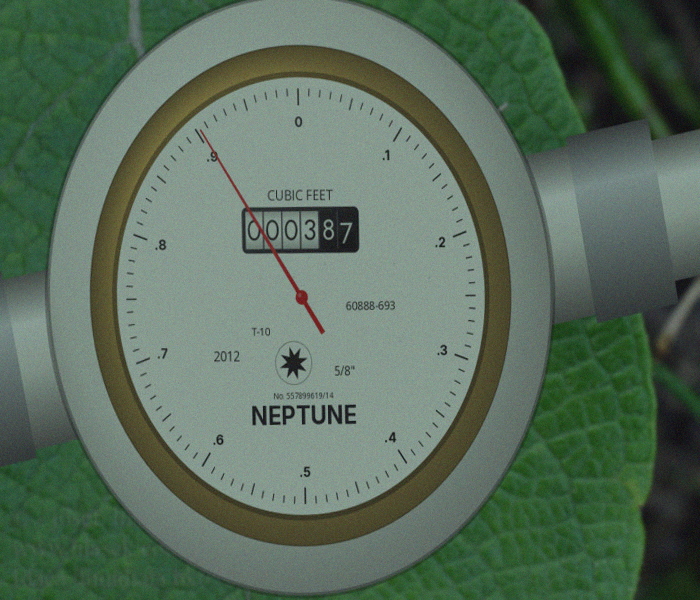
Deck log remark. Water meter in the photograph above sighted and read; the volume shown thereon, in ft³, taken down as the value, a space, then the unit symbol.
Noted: 386.90 ft³
